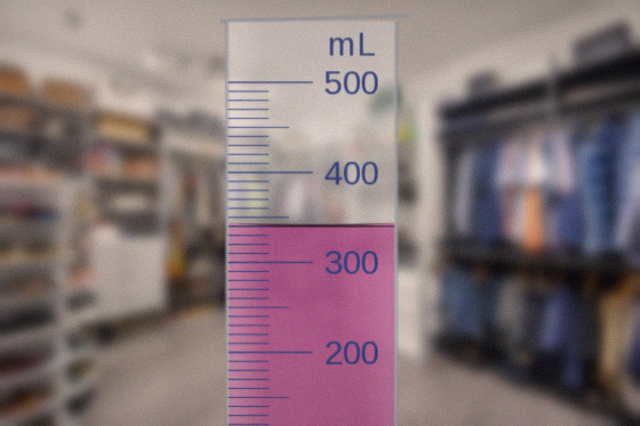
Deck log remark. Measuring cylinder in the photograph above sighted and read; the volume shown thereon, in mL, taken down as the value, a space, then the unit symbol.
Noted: 340 mL
